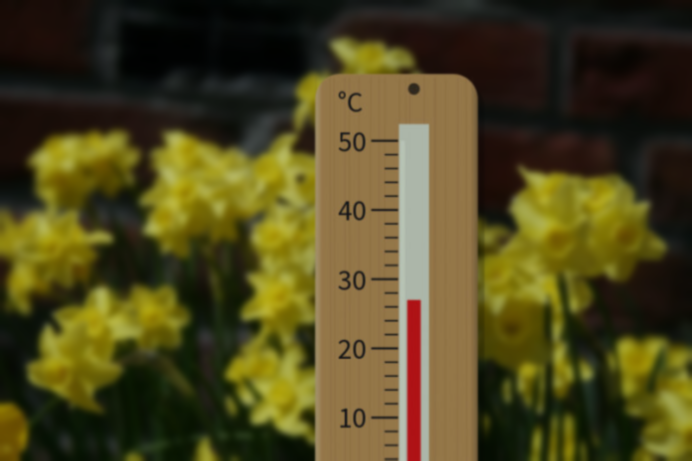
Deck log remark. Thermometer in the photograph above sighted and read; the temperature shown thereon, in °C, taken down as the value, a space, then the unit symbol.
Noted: 27 °C
